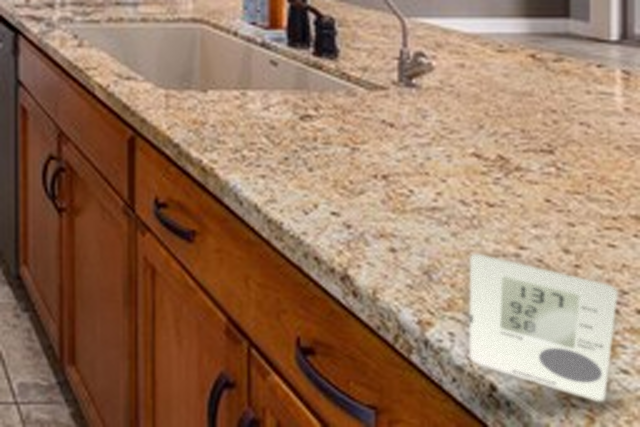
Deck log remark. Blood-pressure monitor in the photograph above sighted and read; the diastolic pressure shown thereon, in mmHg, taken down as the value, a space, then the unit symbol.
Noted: 92 mmHg
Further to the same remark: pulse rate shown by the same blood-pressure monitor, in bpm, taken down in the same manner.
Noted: 58 bpm
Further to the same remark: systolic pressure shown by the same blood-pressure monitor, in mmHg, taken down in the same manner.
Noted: 137 mmHg
